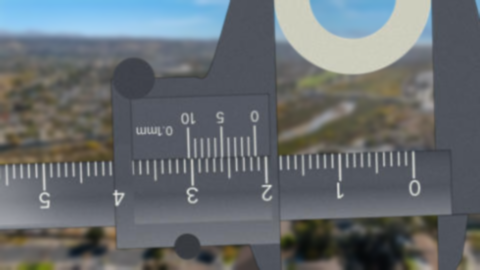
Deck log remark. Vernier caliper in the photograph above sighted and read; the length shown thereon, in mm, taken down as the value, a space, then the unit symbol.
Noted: 21.4 mm
